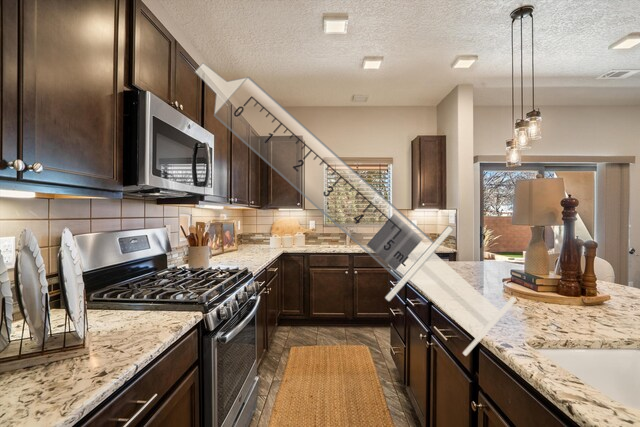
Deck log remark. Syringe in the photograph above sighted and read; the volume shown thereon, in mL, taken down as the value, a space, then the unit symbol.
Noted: 4.6 mL
